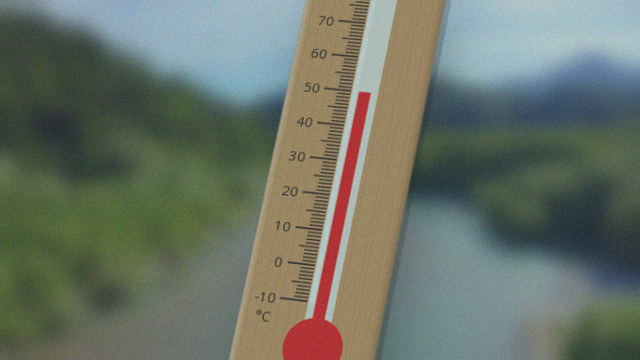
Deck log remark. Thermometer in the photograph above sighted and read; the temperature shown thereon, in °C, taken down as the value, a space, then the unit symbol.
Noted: 50 °C
